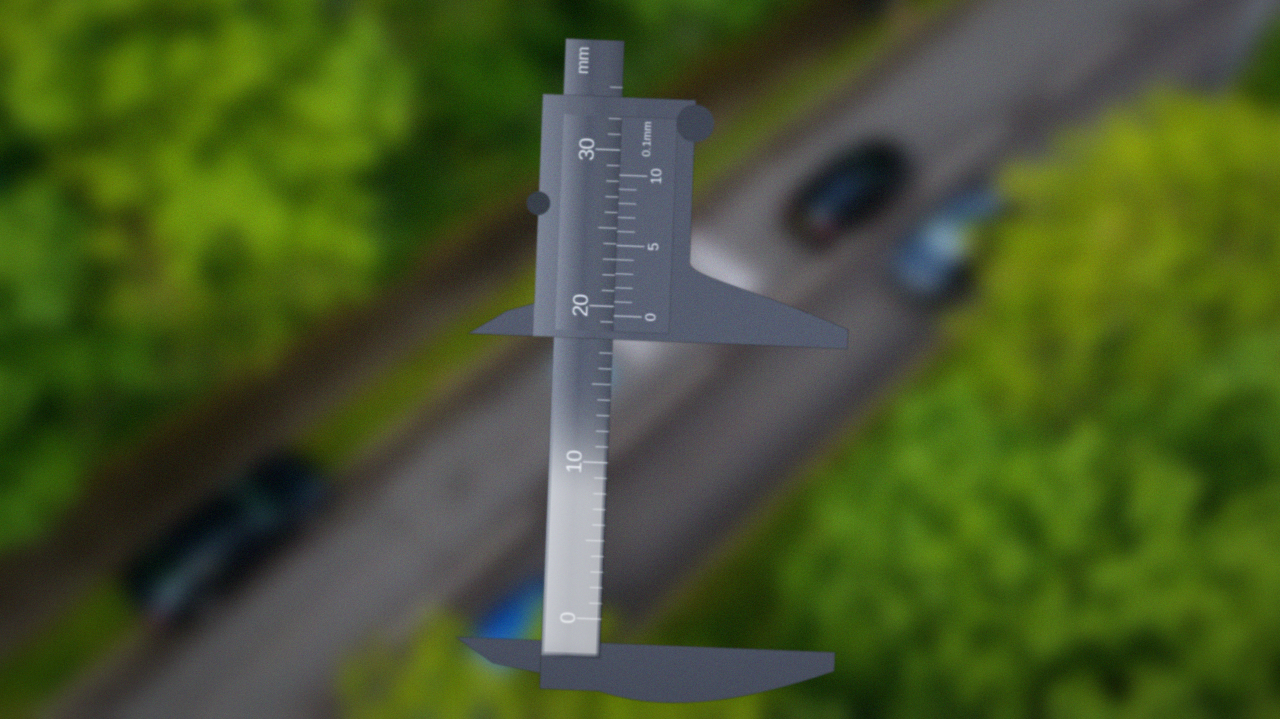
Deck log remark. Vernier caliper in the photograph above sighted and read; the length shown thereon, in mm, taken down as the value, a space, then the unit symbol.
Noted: 19.4 mm
